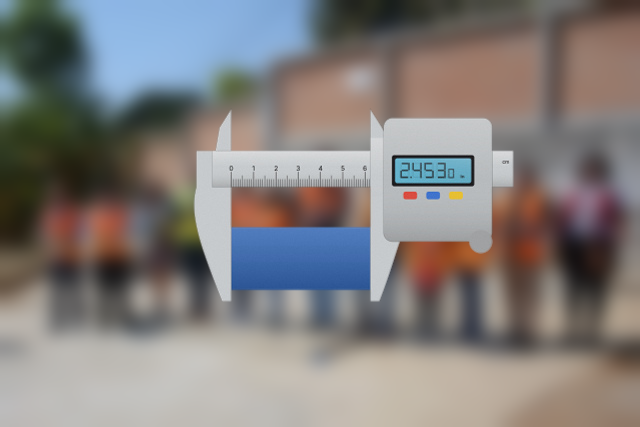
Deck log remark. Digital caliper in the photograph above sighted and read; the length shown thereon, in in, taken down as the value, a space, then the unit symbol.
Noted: 2.4530 in
